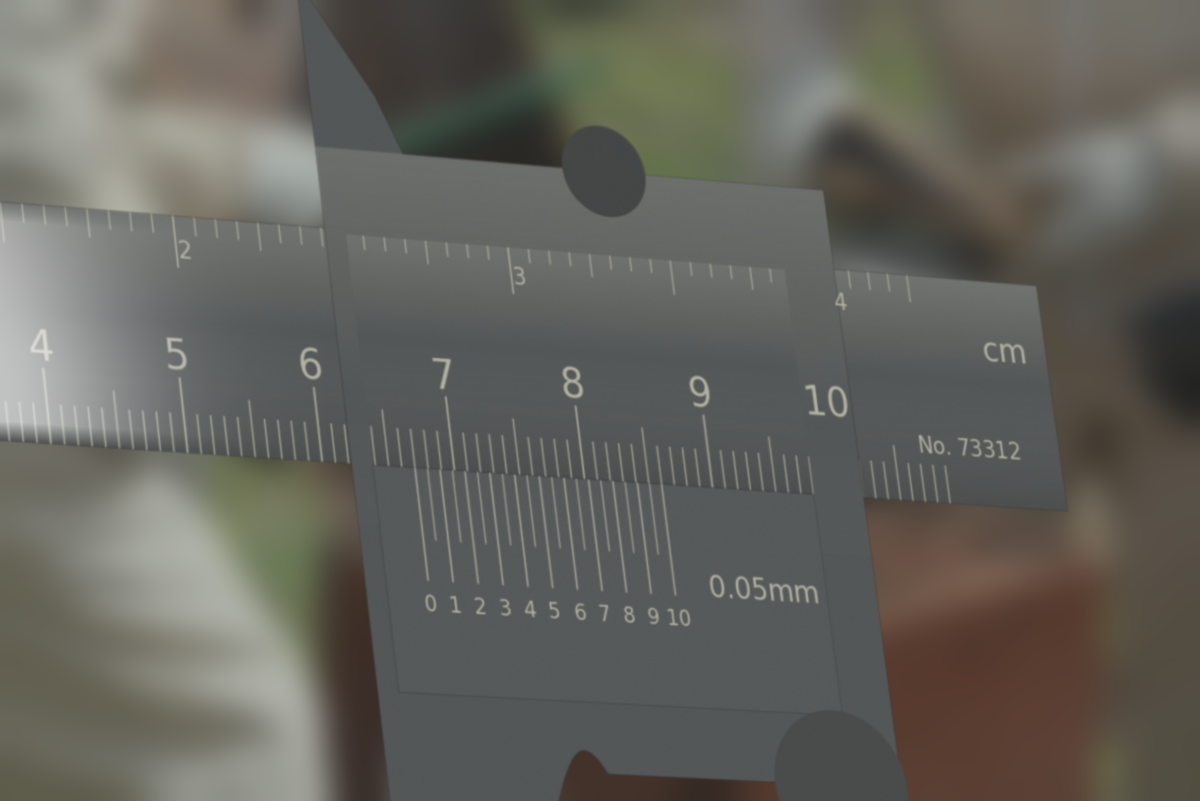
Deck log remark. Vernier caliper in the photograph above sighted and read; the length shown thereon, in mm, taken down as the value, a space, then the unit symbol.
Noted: 67.0 mm
